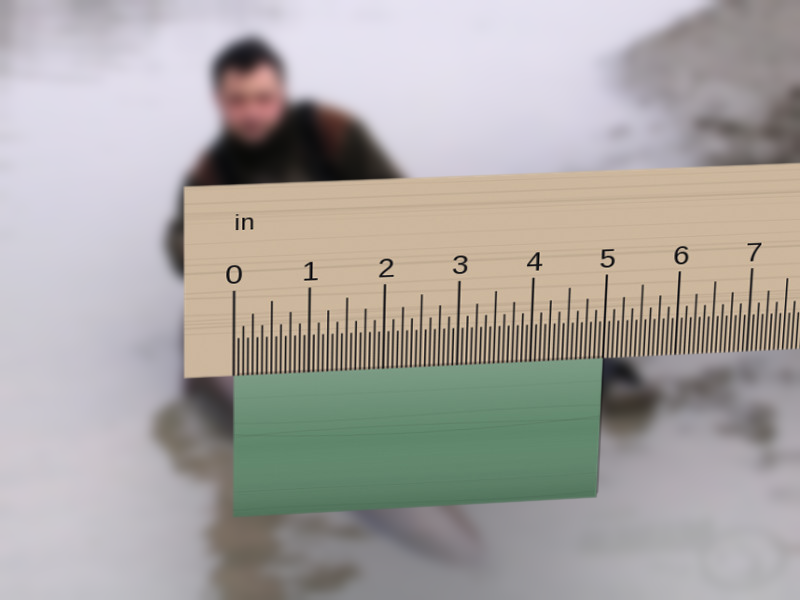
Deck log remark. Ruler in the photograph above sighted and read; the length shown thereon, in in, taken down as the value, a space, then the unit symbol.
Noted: 5 in
